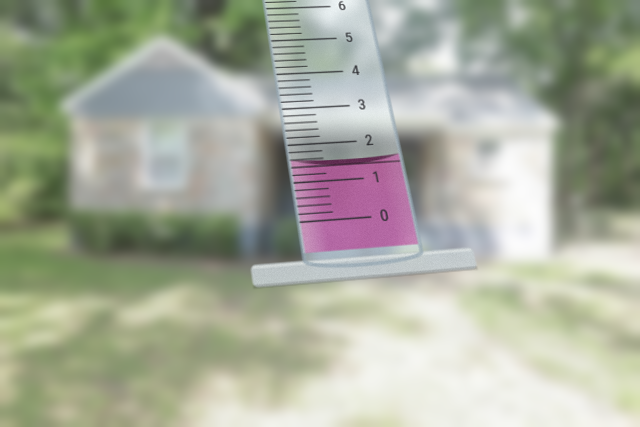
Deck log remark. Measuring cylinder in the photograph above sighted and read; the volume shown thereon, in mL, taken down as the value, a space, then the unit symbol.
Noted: 1.4 mL
